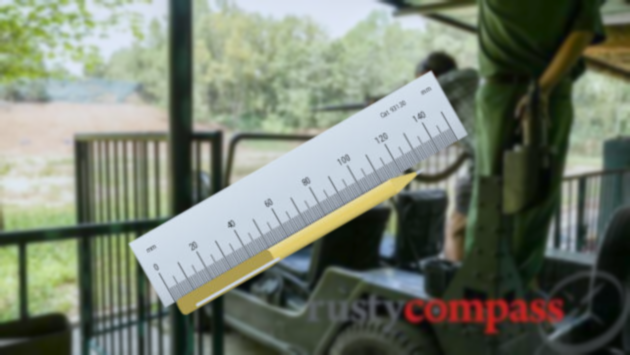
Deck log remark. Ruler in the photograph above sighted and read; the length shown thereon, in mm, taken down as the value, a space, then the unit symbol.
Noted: 130 mm
